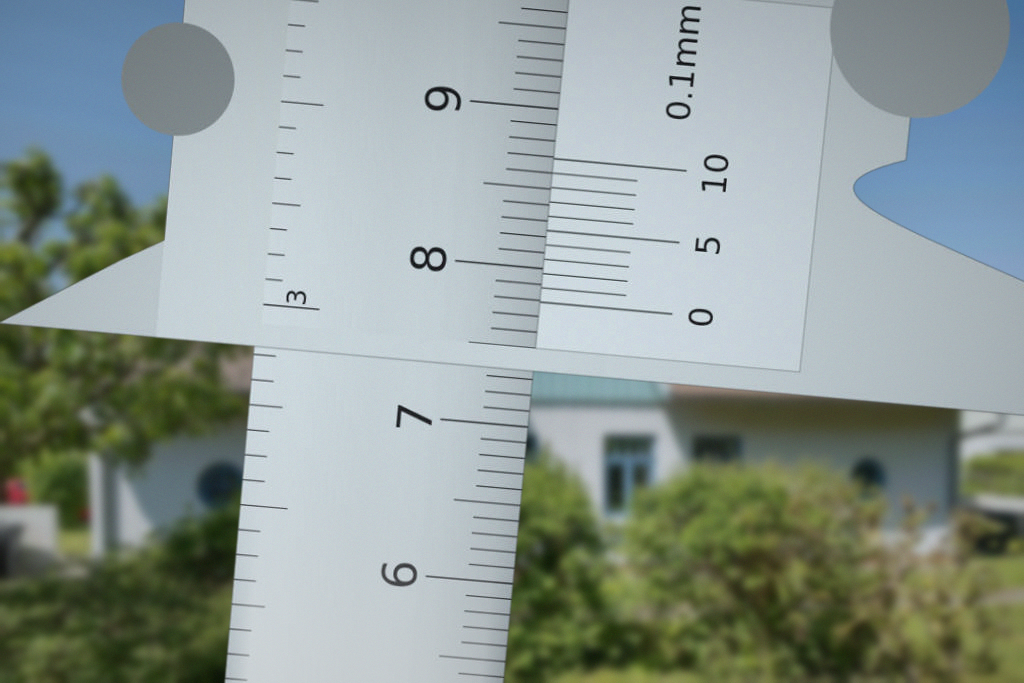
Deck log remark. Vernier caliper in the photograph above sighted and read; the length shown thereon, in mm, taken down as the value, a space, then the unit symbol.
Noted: 77.9 mm
